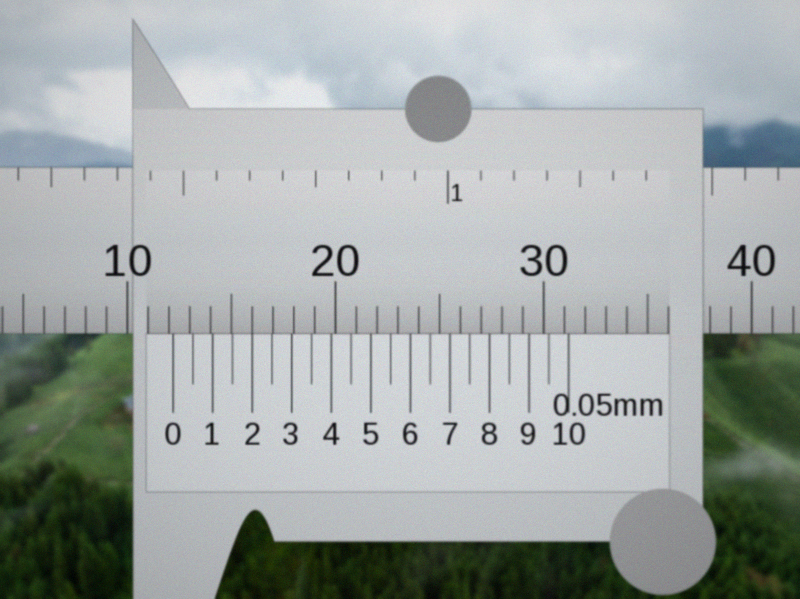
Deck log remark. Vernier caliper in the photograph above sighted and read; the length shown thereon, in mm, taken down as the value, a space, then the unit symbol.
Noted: 12.2 mm
